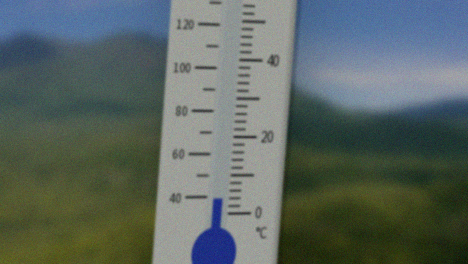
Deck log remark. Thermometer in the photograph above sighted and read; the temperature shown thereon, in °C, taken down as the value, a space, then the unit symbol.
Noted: 4 °C
